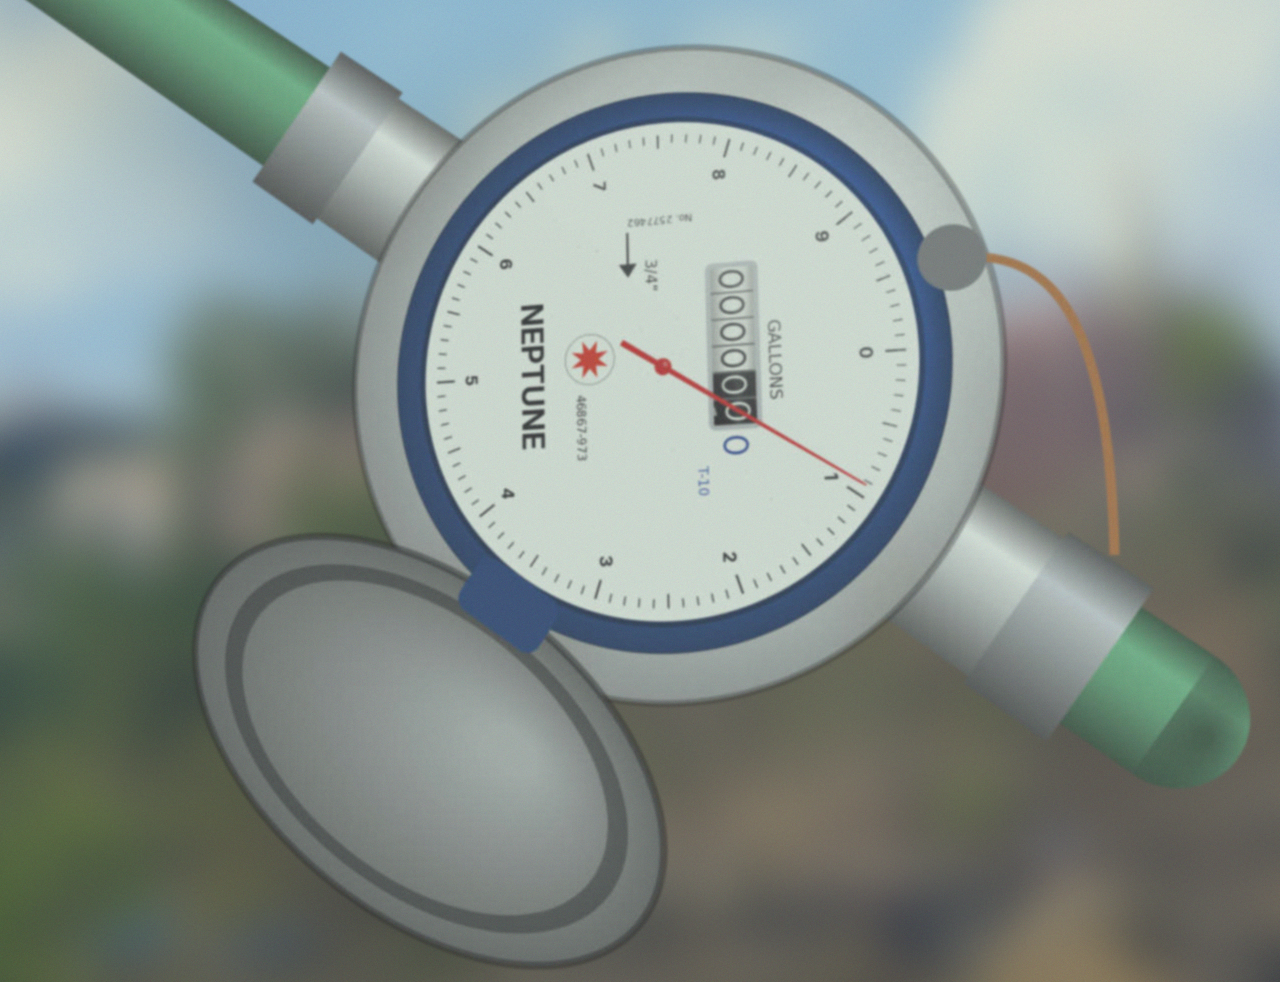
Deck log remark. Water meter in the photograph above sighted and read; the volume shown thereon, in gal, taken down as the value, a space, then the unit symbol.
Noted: 0.9 gal
